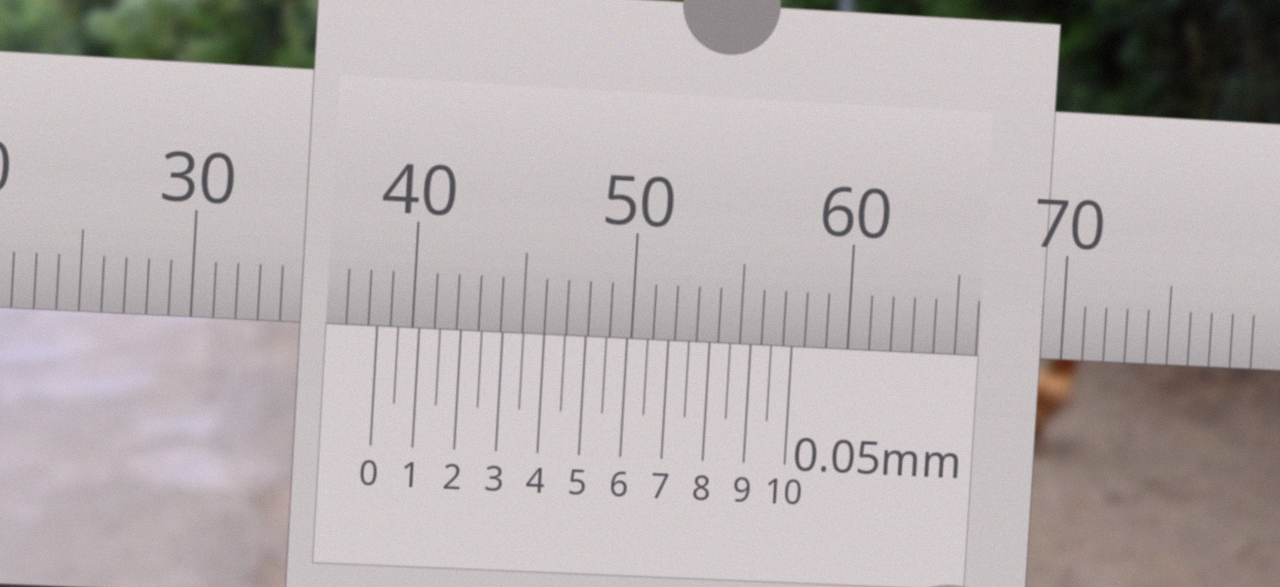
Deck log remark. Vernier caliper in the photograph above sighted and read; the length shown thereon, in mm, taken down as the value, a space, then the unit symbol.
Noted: 38.4 mm
